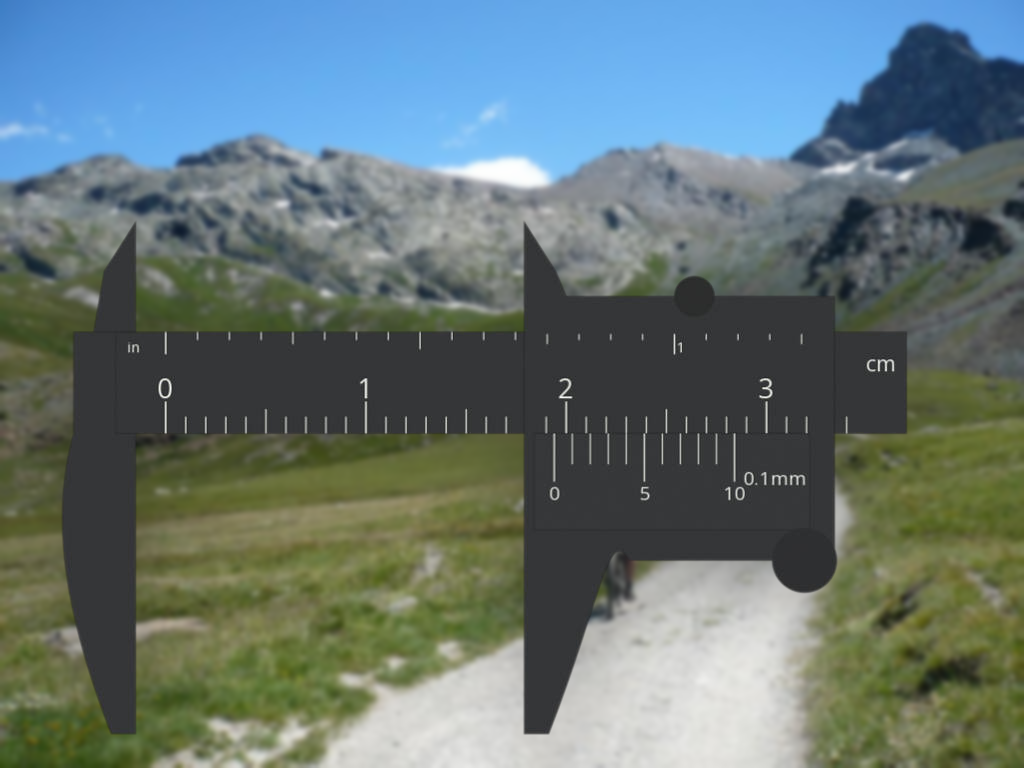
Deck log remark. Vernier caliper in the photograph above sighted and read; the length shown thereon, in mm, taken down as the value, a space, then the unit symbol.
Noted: 19.4 mm
